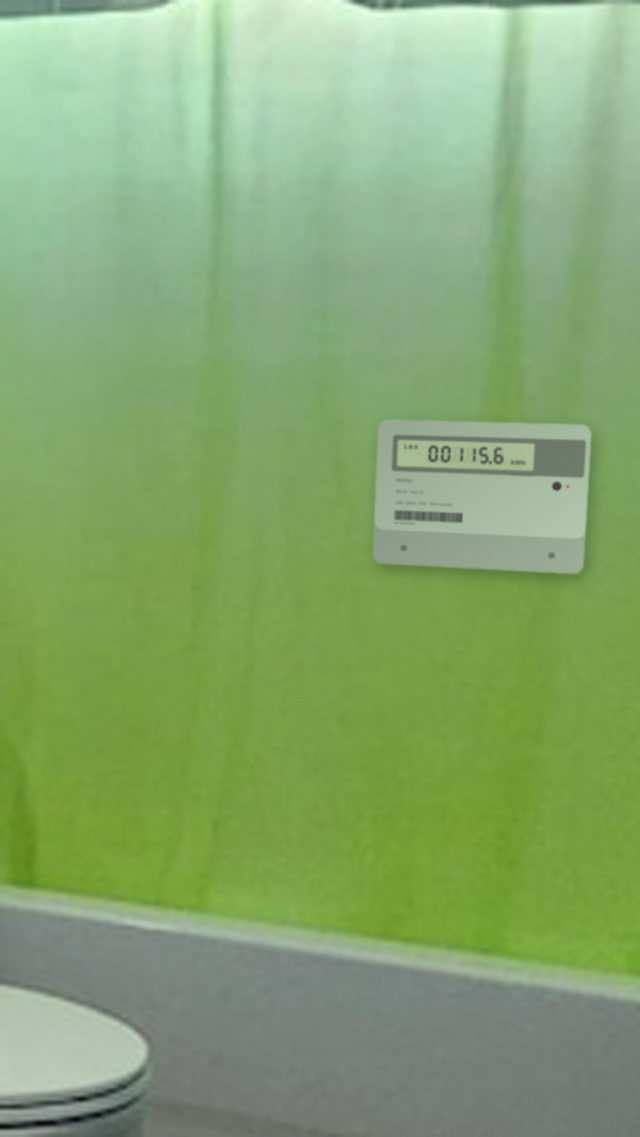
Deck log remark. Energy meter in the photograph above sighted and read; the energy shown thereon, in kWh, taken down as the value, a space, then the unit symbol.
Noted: 115.6 kWh
